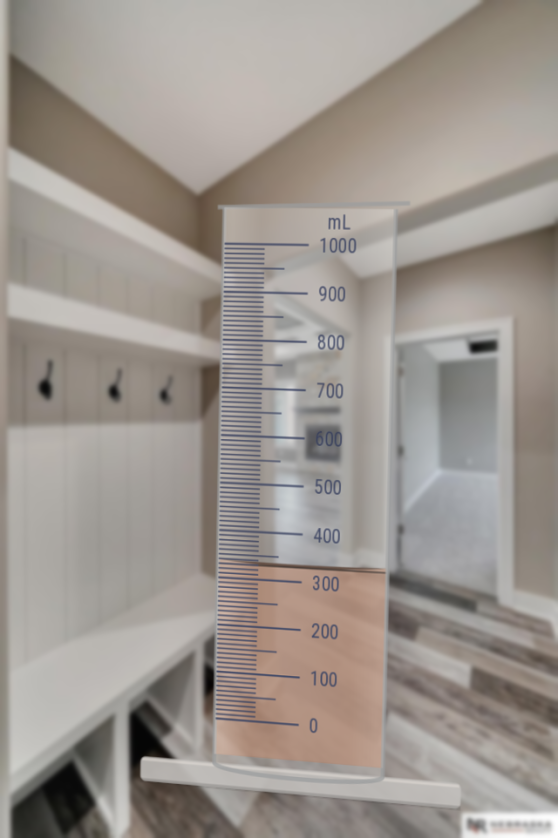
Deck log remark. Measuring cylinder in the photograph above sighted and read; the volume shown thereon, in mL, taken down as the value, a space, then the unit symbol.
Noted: 330 mL
